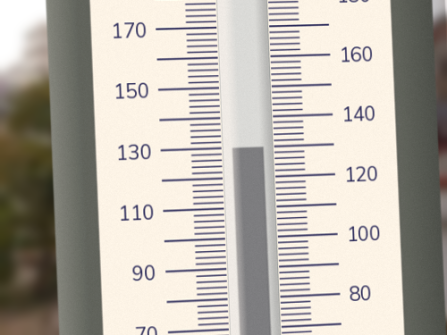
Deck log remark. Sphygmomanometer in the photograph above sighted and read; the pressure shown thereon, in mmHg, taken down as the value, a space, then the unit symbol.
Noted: 130 mmHg
